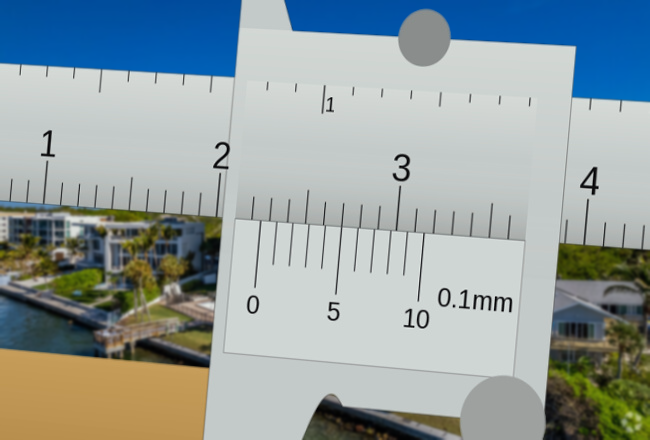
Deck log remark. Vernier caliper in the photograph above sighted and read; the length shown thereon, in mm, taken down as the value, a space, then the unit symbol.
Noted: 22.5 mm
